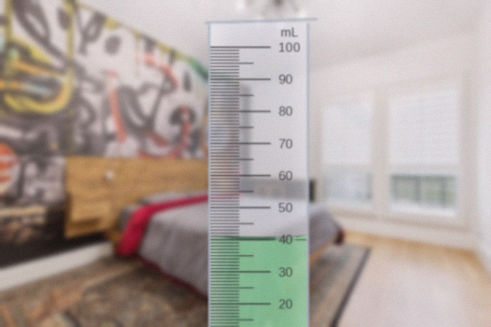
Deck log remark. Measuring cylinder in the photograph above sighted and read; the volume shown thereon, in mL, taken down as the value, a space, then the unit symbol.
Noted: 40 mL
